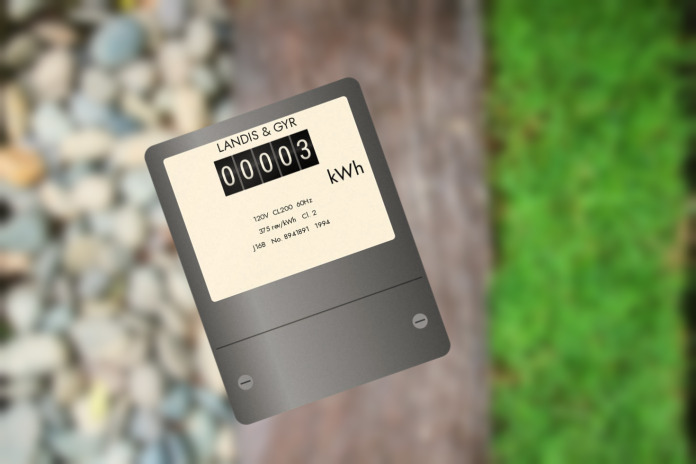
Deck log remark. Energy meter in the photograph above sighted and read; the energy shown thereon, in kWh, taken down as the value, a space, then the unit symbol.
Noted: 3 kWh
